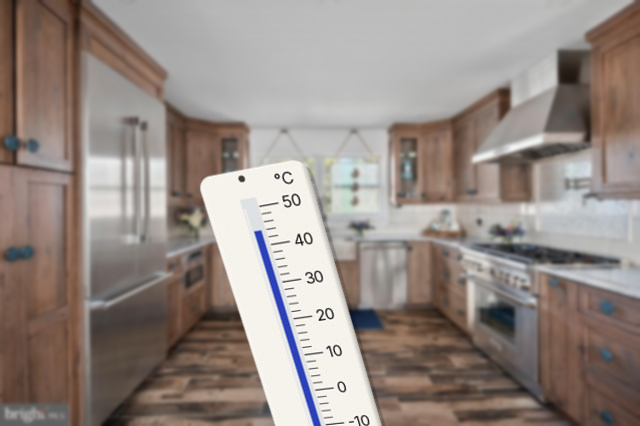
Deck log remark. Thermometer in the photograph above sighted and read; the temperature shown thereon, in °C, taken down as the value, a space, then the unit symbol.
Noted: 44 °C
